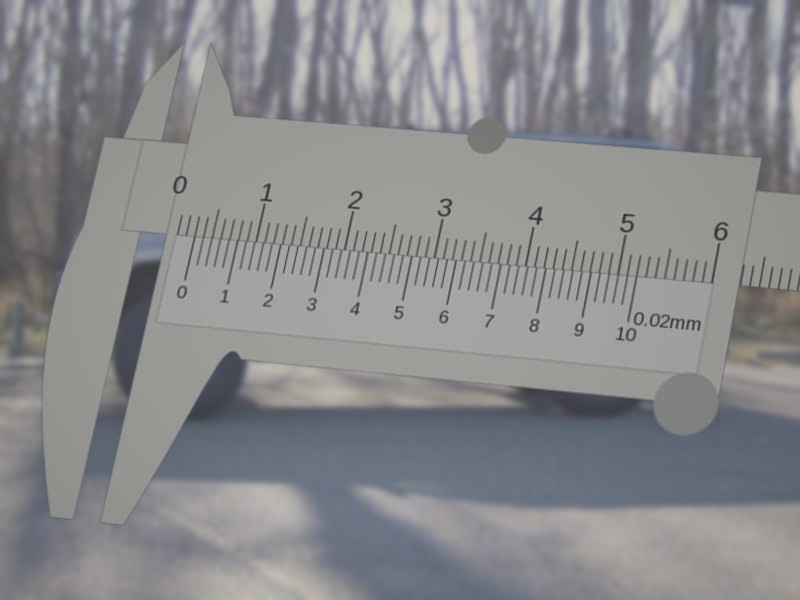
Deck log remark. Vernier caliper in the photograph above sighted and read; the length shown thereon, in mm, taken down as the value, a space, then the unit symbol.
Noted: 3.0 mm
